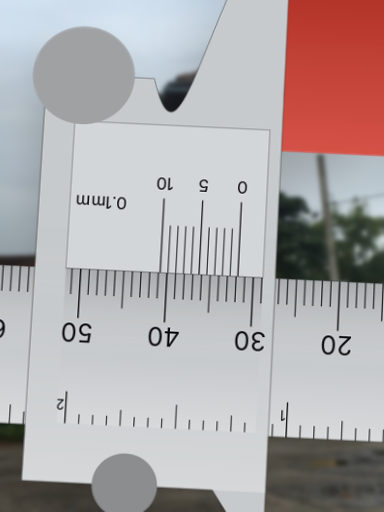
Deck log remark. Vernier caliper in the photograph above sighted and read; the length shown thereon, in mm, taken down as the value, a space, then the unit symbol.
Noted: 31.8 mm
